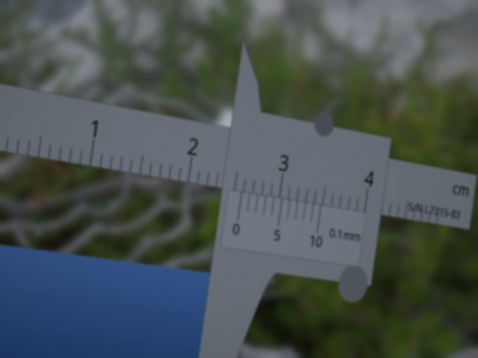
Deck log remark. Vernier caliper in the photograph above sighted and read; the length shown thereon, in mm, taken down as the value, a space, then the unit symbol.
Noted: 25.8 mm
